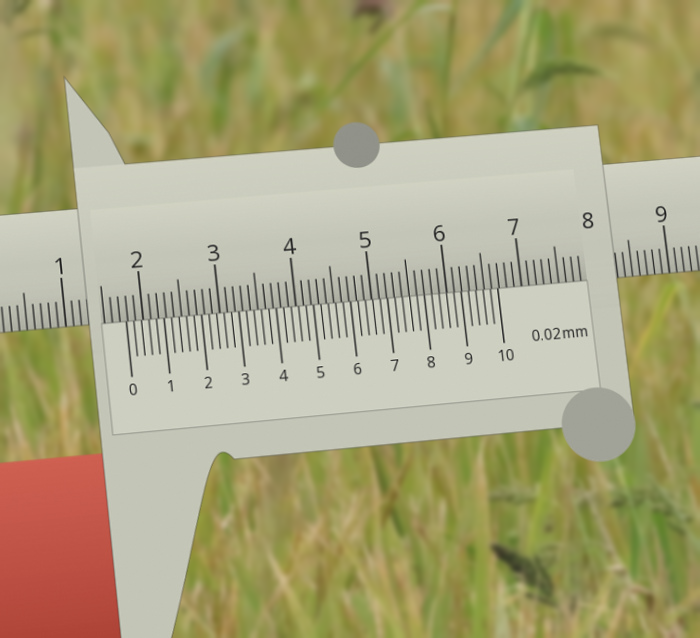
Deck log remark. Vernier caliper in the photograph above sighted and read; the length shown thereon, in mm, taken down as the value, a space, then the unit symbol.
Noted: 17.8 mm
